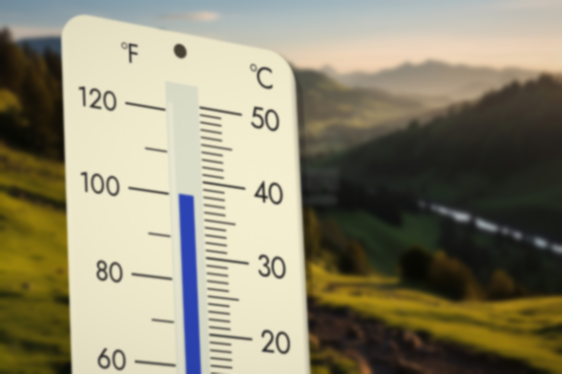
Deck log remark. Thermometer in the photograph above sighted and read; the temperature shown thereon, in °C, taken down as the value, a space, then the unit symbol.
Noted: 38 °C
